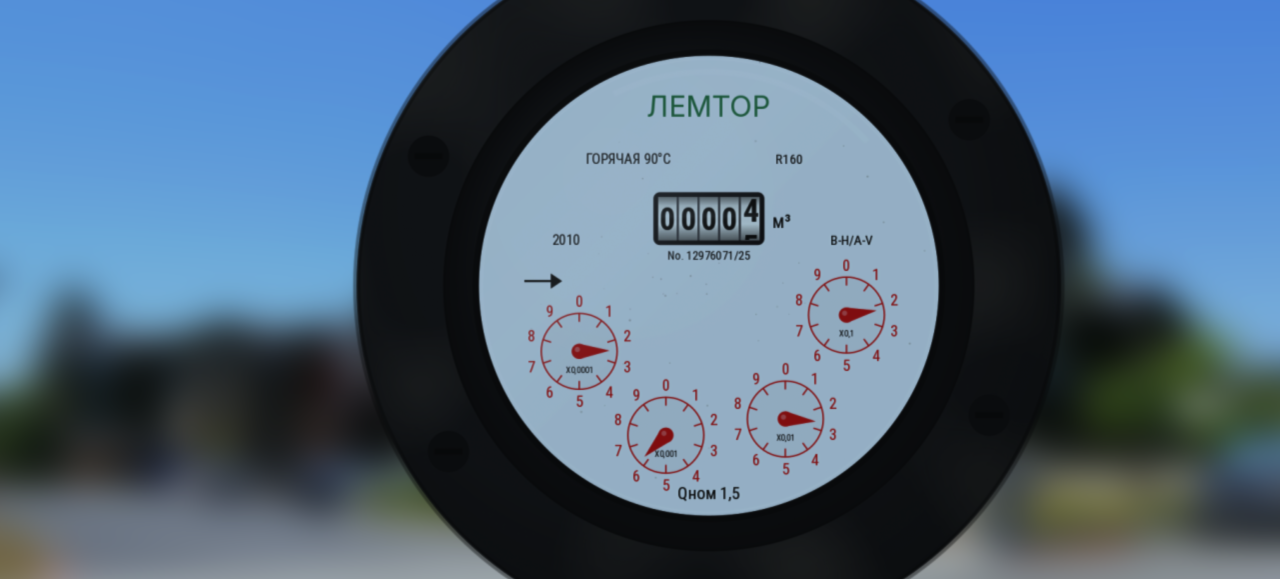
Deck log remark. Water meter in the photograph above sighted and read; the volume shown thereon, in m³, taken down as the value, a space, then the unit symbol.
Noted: 4.2262 m³
